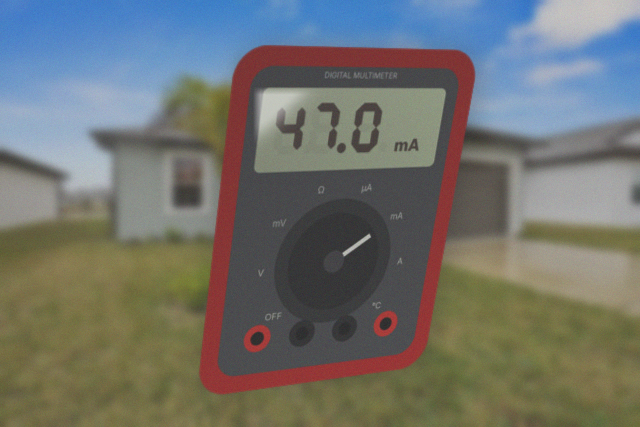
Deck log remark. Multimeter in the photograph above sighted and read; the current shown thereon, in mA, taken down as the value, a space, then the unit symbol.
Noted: 47.0 mA
